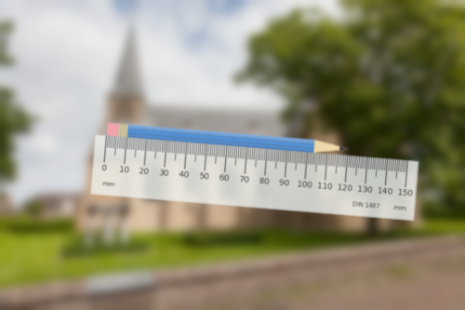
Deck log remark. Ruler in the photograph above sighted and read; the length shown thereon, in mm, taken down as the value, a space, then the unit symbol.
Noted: 120 mm
